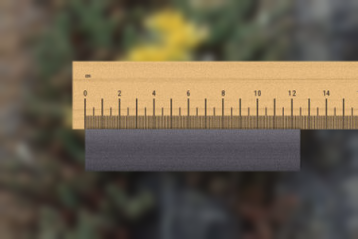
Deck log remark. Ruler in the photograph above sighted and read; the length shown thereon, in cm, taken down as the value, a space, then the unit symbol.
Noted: 12.5 cm
